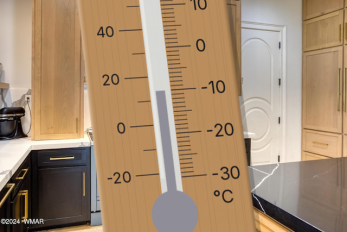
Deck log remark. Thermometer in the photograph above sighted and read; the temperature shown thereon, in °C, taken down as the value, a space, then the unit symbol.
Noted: -10 °C
